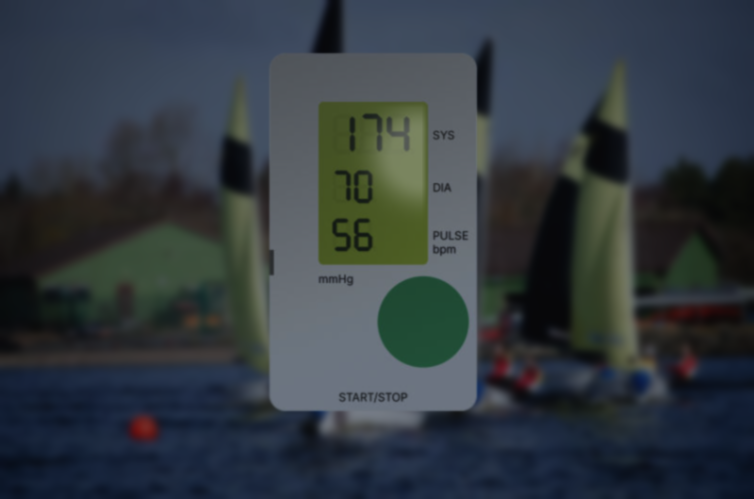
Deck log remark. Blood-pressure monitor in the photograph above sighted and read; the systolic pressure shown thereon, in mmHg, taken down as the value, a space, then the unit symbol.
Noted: 174 mmHg
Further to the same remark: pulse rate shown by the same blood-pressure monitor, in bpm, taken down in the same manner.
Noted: 56 bpm
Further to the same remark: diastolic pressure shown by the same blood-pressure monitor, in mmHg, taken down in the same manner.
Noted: 70 mmHg
